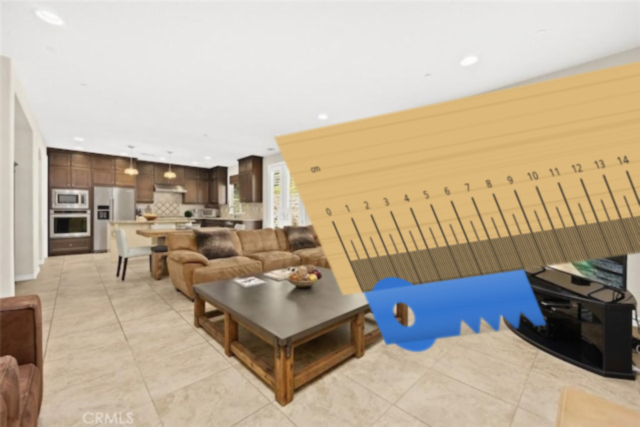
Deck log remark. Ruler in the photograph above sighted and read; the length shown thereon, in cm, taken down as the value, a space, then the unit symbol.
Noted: 8 cm
